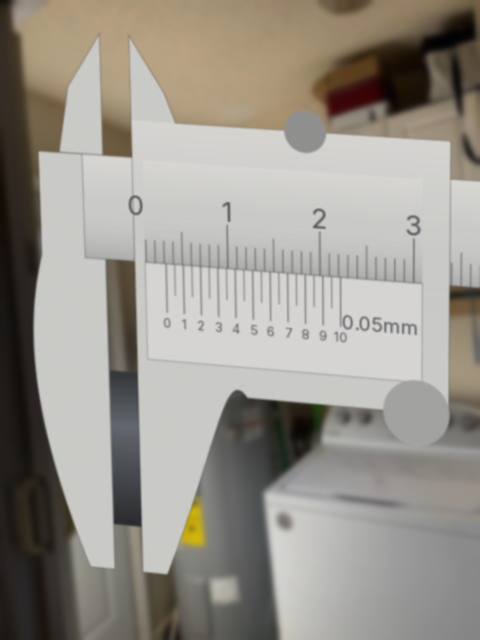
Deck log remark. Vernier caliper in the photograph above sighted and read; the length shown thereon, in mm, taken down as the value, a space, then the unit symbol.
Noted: 3.2 mm
